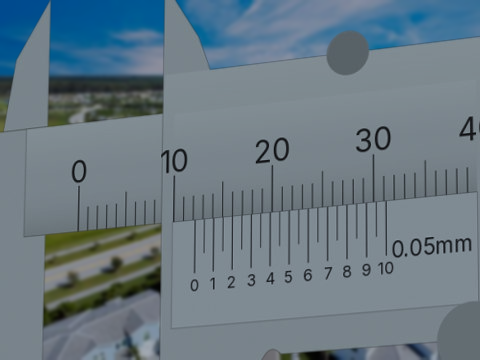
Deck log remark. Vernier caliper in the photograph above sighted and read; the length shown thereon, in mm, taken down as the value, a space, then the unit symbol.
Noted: 12.2 mm
